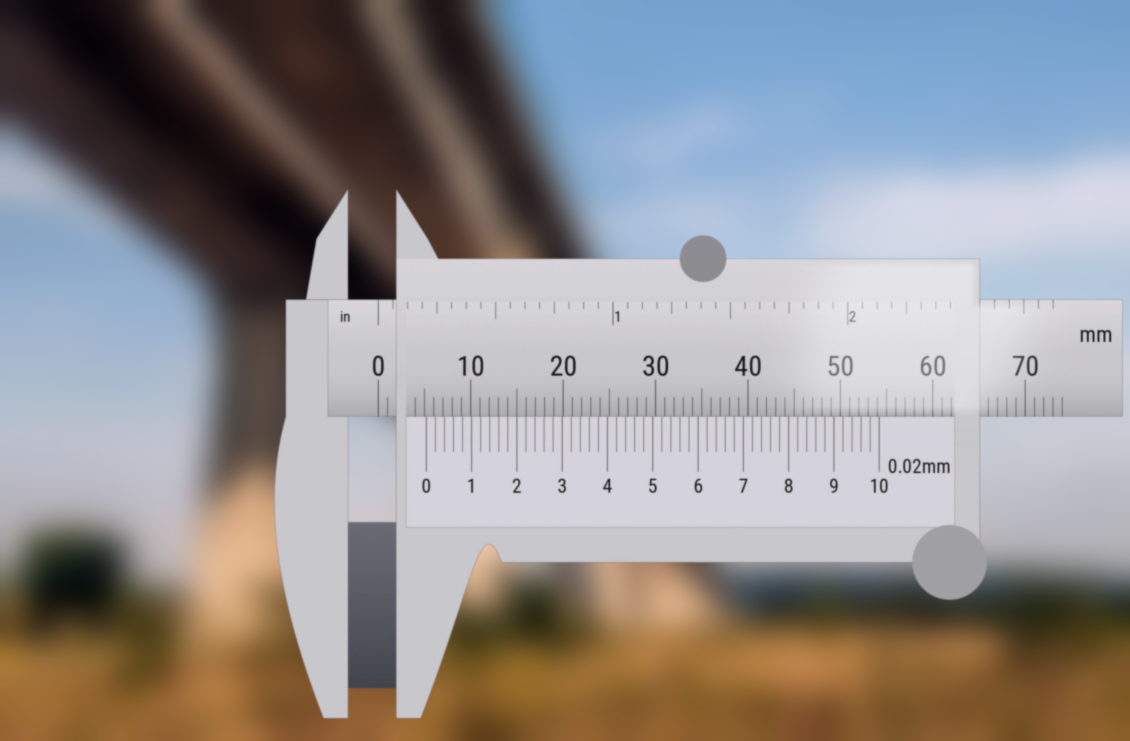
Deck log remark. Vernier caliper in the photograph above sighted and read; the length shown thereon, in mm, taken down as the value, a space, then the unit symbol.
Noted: 5.2 mm
